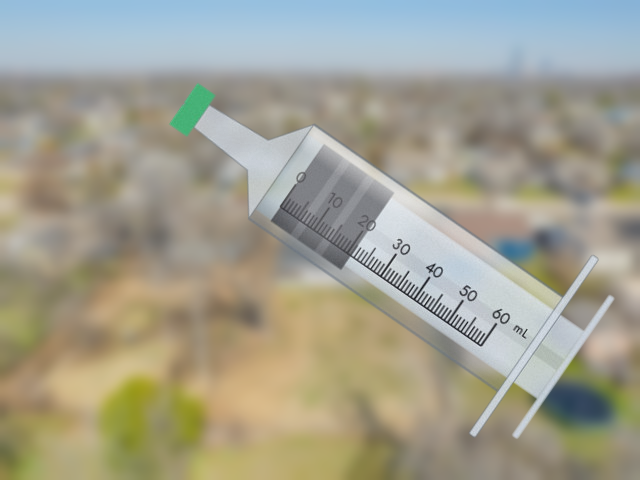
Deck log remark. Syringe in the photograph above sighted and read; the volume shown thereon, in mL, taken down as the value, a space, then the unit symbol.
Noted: 0 mL
